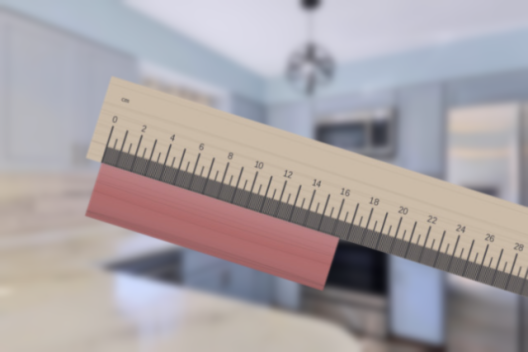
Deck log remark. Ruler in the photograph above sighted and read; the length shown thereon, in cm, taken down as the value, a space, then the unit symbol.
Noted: 16.5 cm
